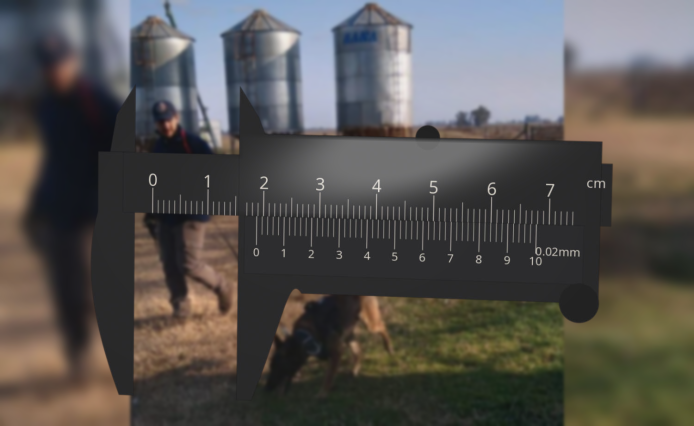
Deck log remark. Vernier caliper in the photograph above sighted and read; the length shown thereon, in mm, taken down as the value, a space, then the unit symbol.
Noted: 18.8 mm
